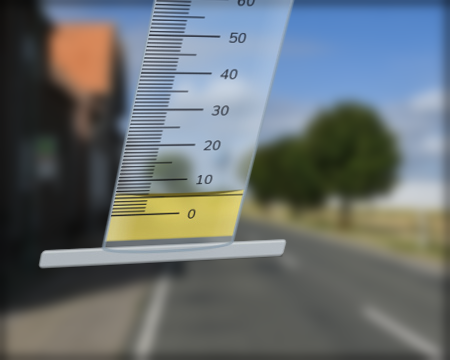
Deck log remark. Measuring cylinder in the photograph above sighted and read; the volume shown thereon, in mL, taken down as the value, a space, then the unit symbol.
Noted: 5 mL
